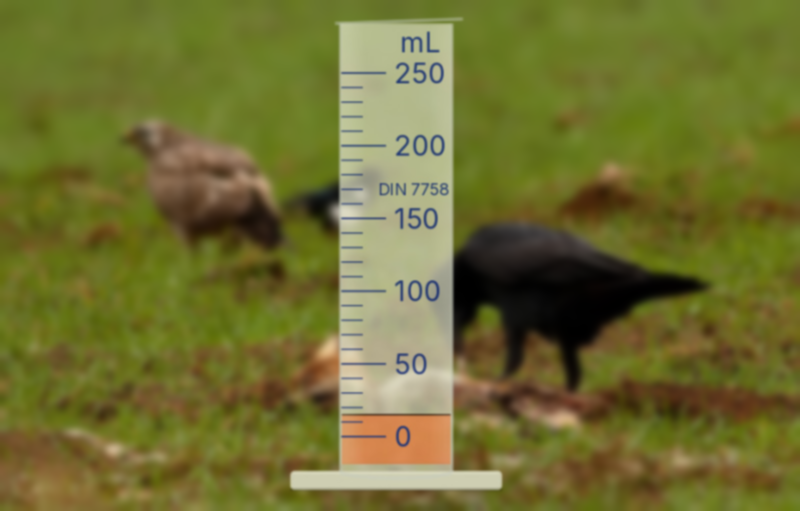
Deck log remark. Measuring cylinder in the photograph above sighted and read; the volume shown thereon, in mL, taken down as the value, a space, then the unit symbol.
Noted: 15 mL
